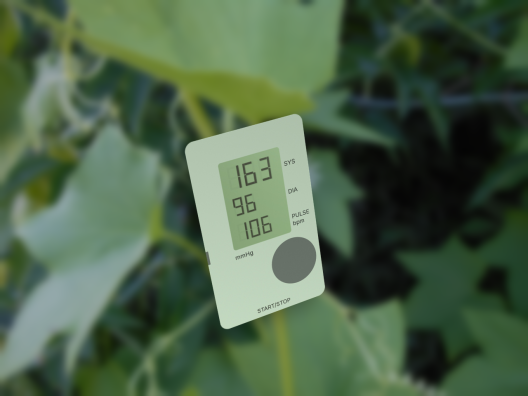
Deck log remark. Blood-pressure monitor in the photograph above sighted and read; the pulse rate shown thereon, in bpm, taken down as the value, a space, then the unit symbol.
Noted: 106 bpm
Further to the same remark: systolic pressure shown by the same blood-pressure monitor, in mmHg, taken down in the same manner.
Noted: 163 mmHg
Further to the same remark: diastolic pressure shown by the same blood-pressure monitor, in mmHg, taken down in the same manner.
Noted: 96 mmHg
